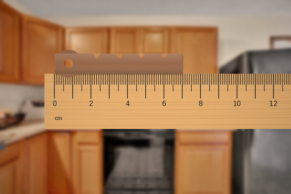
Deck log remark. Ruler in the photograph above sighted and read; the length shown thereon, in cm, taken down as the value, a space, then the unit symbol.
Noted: 7 cm
